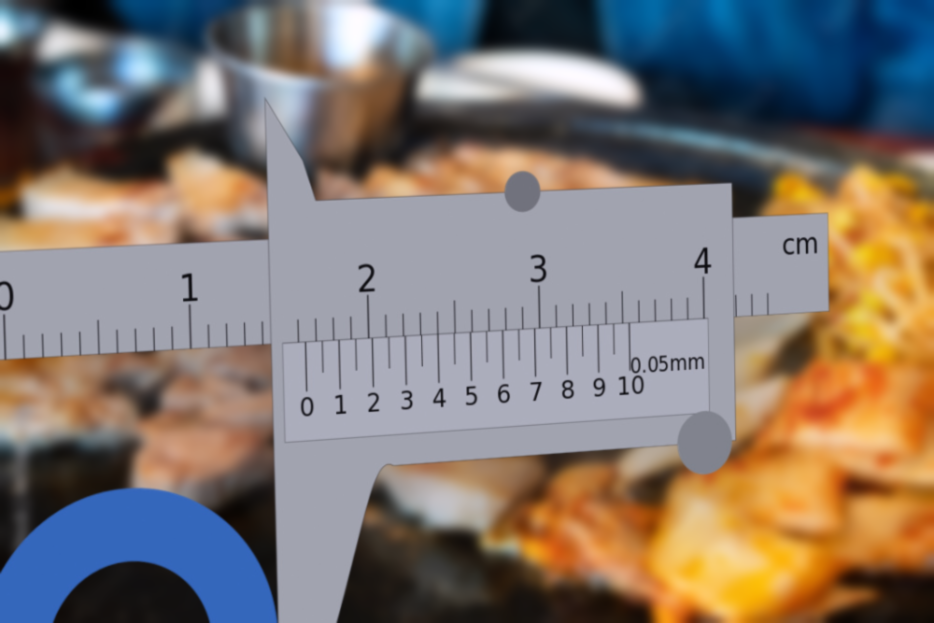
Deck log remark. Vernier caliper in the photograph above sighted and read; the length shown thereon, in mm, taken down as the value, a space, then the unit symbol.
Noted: 16.4 mm
